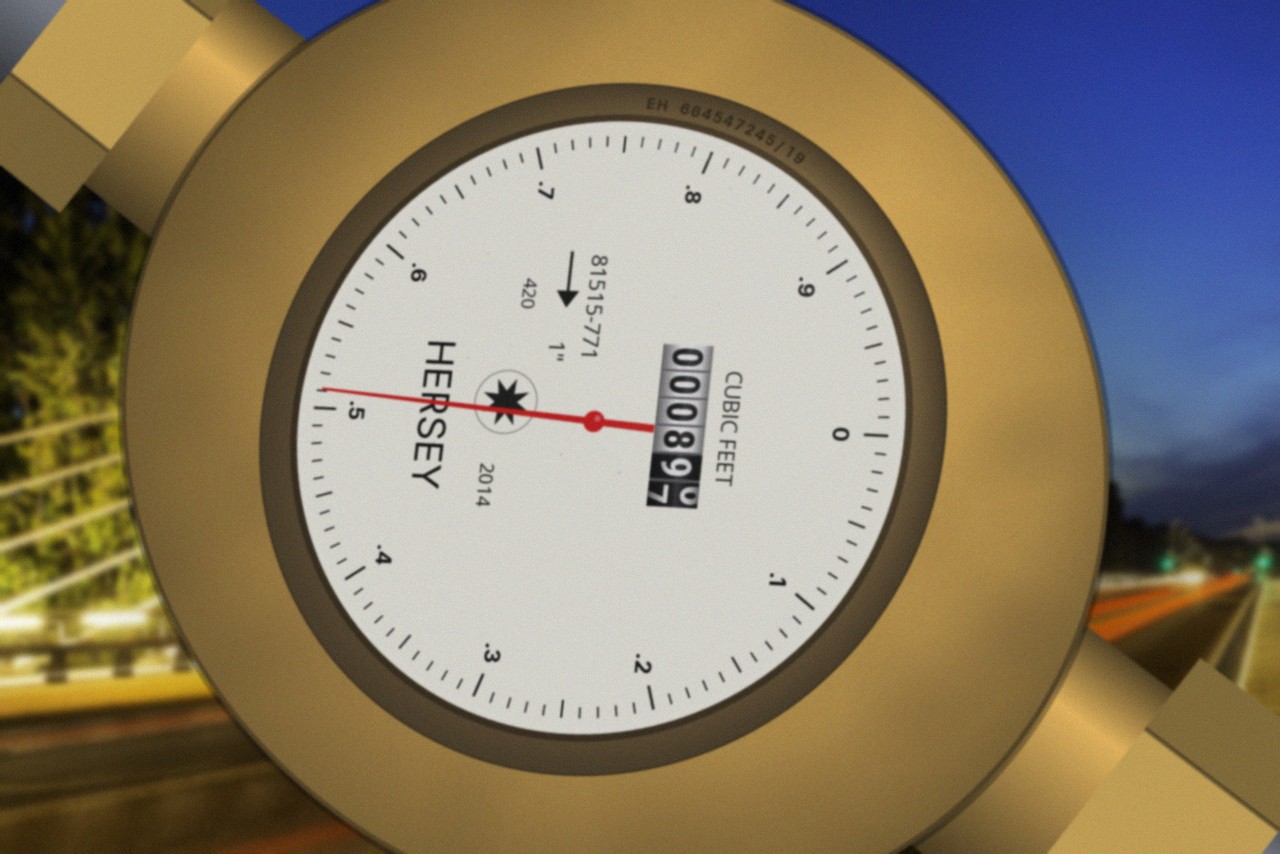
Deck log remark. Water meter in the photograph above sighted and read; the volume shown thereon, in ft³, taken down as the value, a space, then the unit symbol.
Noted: 896.51 ft³
